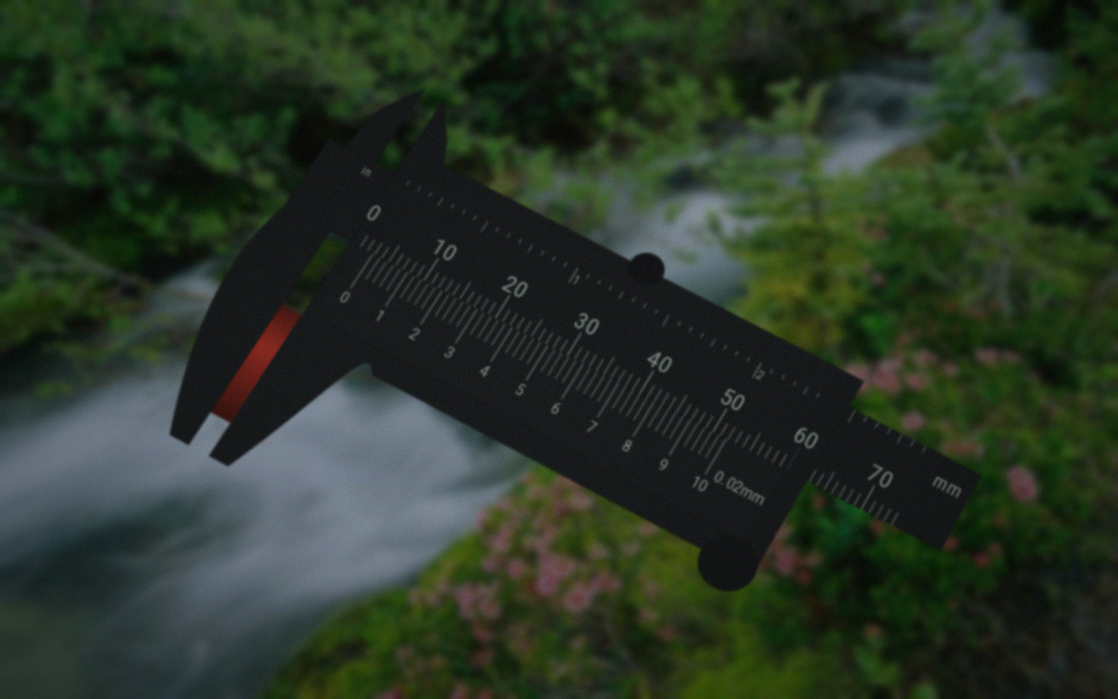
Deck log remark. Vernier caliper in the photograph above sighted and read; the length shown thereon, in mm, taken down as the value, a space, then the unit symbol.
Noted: 2.8 mm
